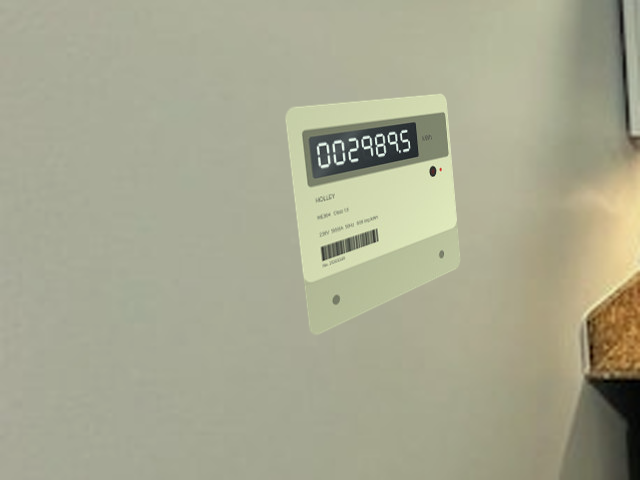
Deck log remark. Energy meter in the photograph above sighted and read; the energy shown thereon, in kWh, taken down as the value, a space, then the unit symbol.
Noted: 2989.5 kWh
